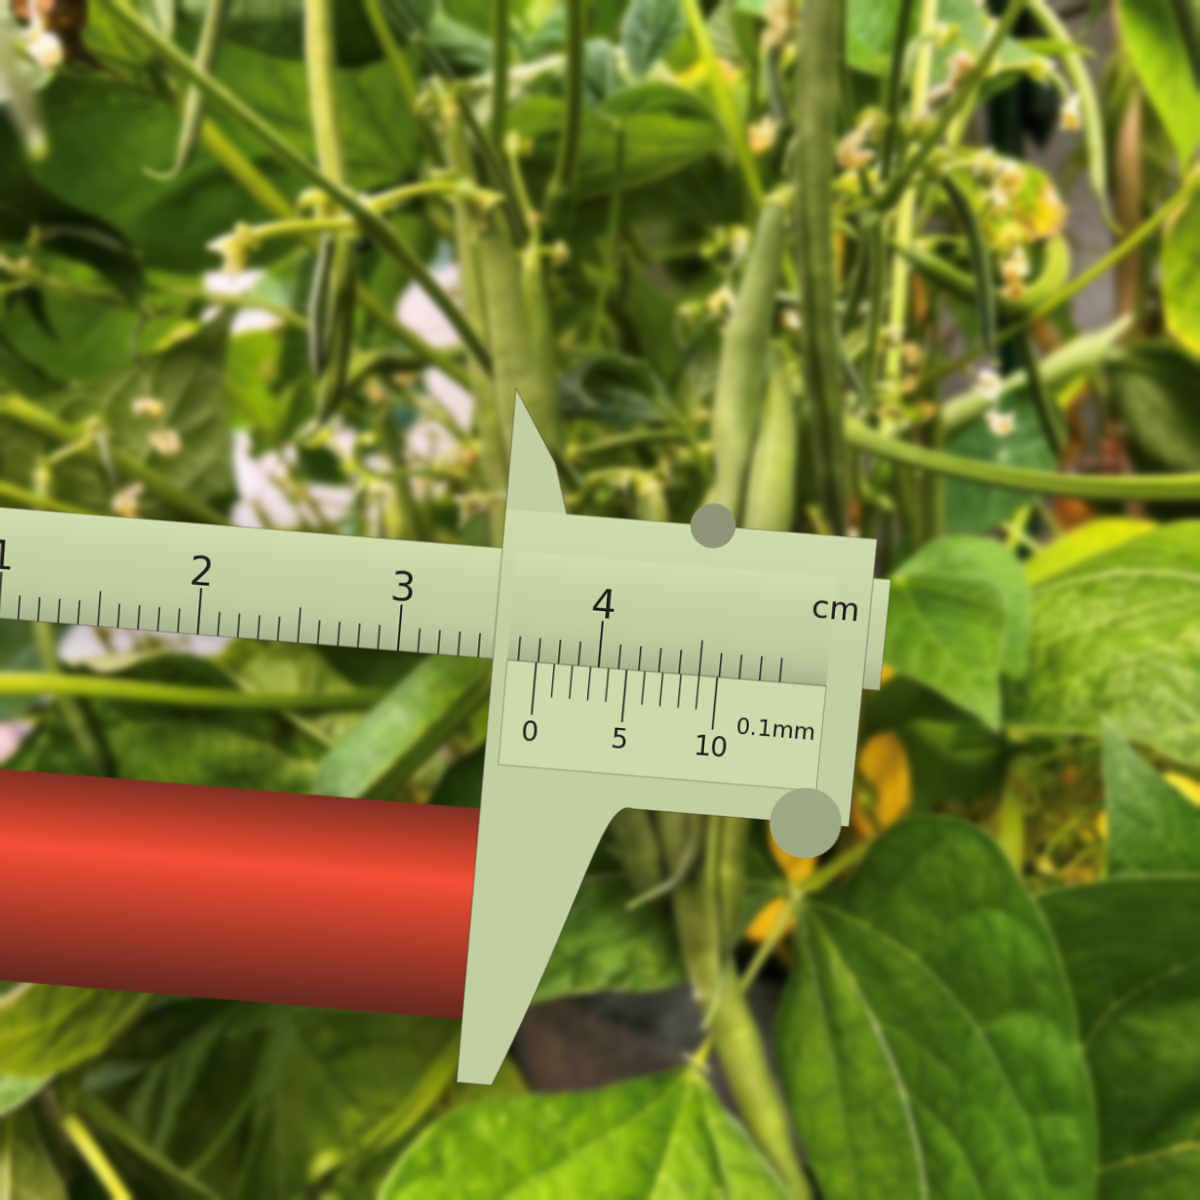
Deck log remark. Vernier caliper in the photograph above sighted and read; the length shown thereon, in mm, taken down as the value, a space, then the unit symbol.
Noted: 36.9 mm
